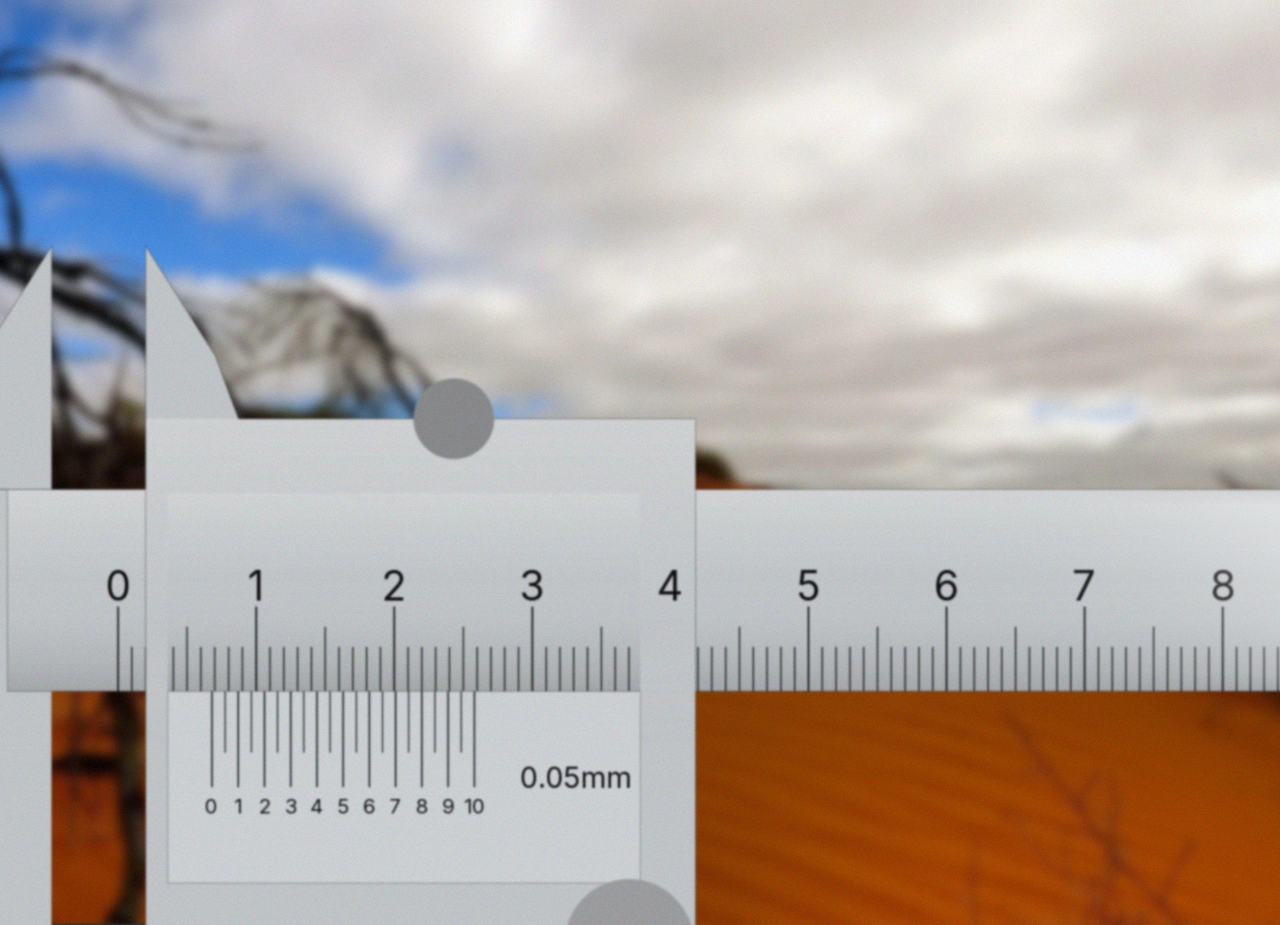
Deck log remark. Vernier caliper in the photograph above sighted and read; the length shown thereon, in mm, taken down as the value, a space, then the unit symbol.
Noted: 6.8 mm
